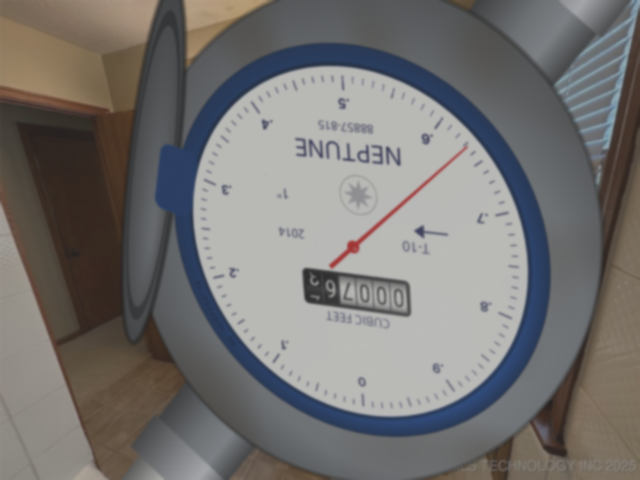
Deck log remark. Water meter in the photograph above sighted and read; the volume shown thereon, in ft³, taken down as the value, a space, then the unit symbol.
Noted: 762.63 ft³
